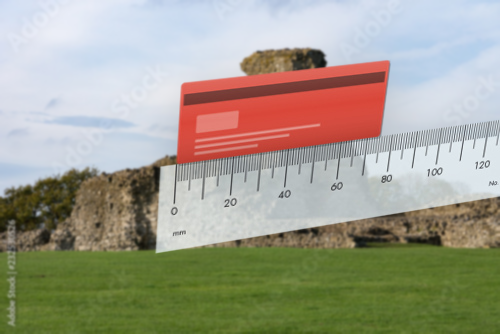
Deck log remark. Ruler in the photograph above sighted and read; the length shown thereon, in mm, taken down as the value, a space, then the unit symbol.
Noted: 75 mm
